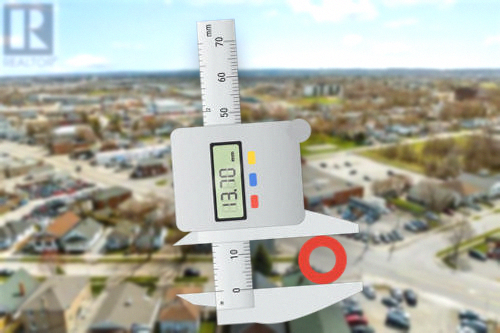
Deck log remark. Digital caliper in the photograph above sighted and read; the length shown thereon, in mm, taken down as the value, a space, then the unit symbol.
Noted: 13.70 mm
